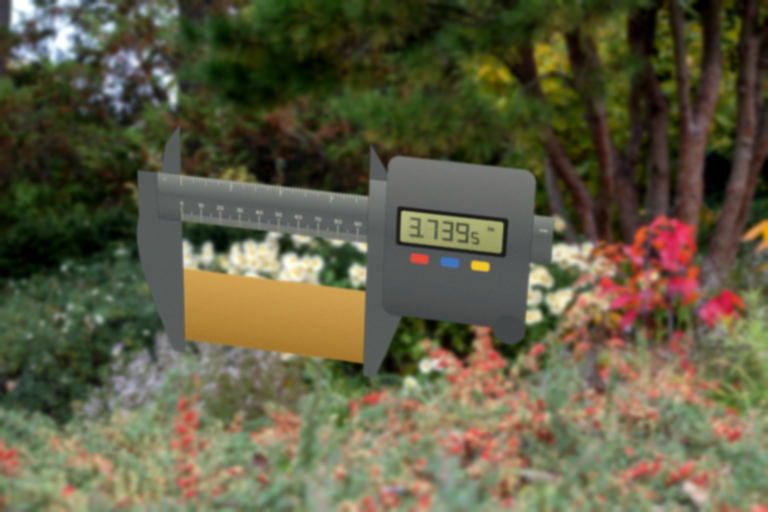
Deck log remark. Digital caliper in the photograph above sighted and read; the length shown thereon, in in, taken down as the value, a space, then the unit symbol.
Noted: 3.7395 in
